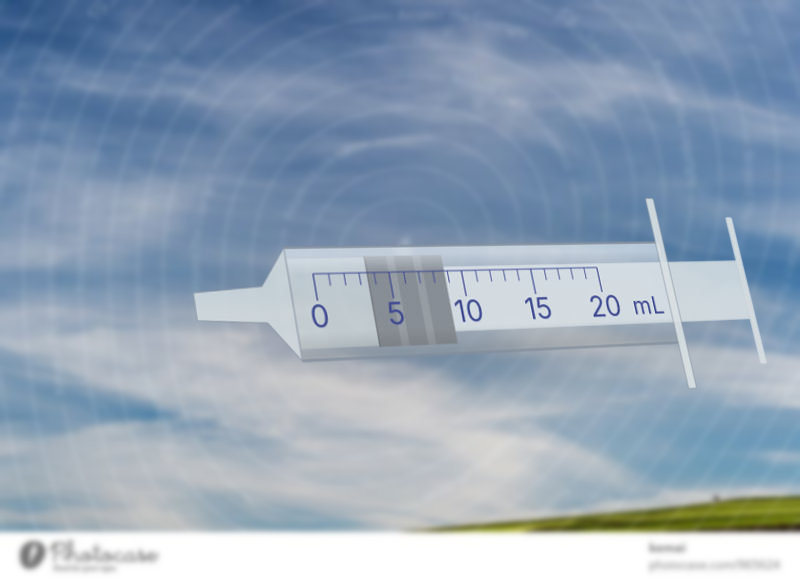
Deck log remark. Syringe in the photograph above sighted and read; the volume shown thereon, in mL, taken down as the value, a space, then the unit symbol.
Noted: 3.5 mL
